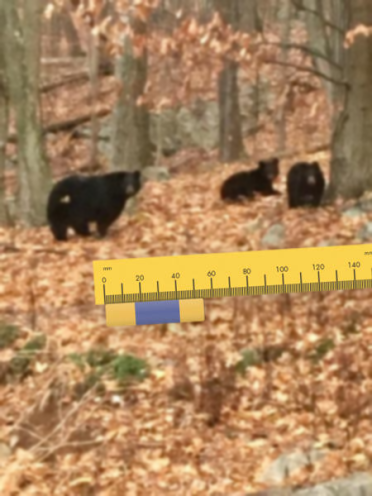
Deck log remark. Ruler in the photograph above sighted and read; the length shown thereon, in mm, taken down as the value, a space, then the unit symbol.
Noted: 55 mm
